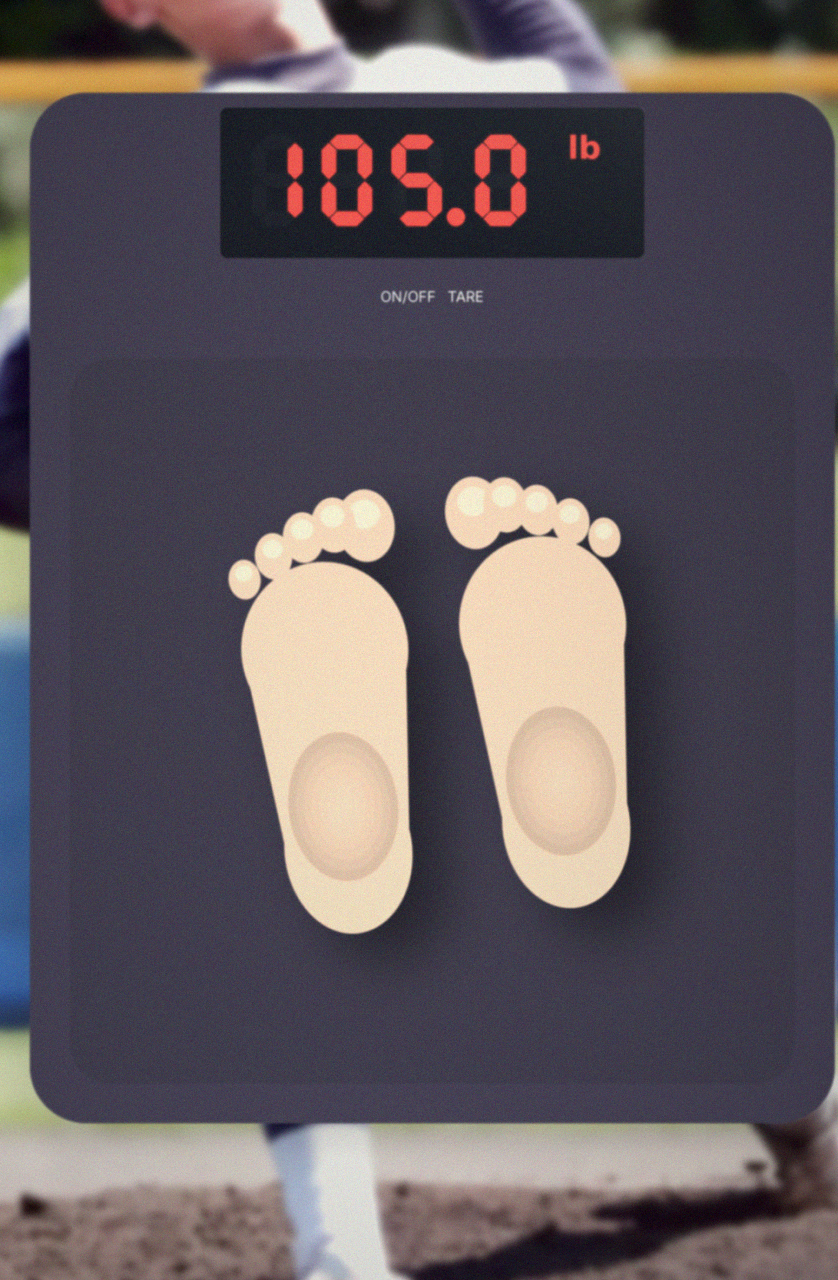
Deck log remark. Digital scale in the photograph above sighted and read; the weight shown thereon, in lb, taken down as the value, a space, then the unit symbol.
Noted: 105.0 lb
